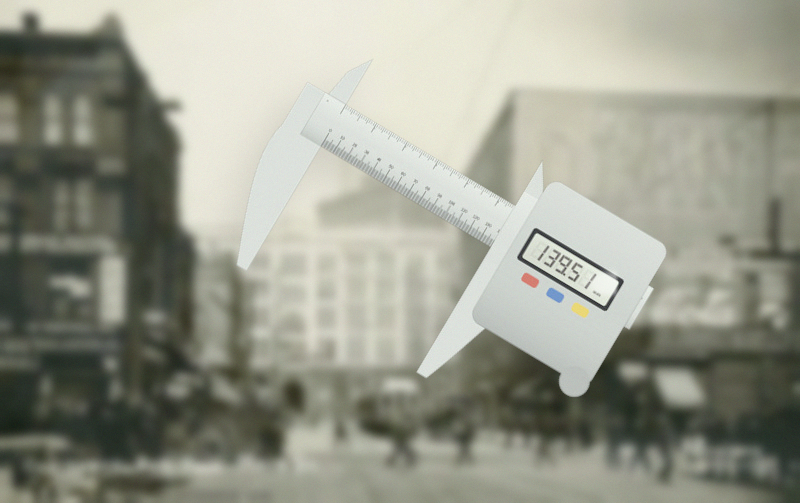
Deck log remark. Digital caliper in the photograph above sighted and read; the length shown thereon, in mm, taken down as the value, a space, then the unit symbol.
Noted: 139.51 mm
